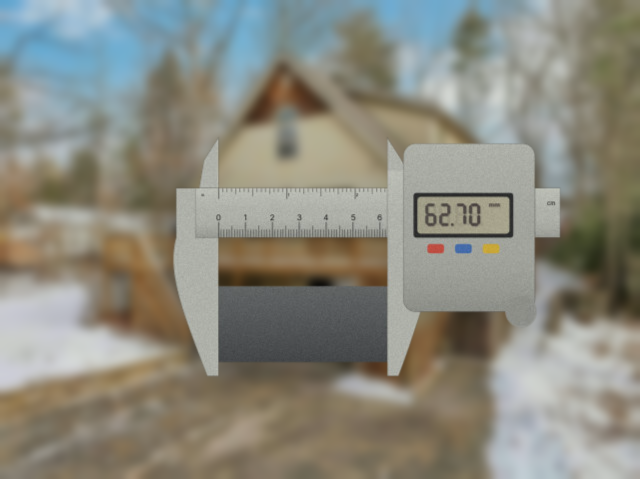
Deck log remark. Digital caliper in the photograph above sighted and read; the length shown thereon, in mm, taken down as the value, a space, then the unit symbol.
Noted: 62.70 mm
